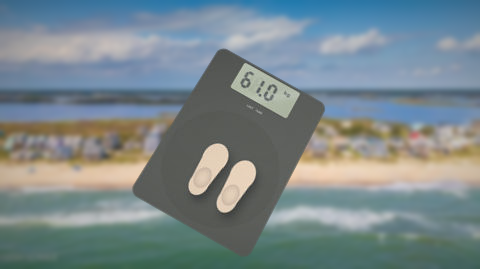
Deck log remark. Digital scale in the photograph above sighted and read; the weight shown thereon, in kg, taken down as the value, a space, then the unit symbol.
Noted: 61.0 kg
